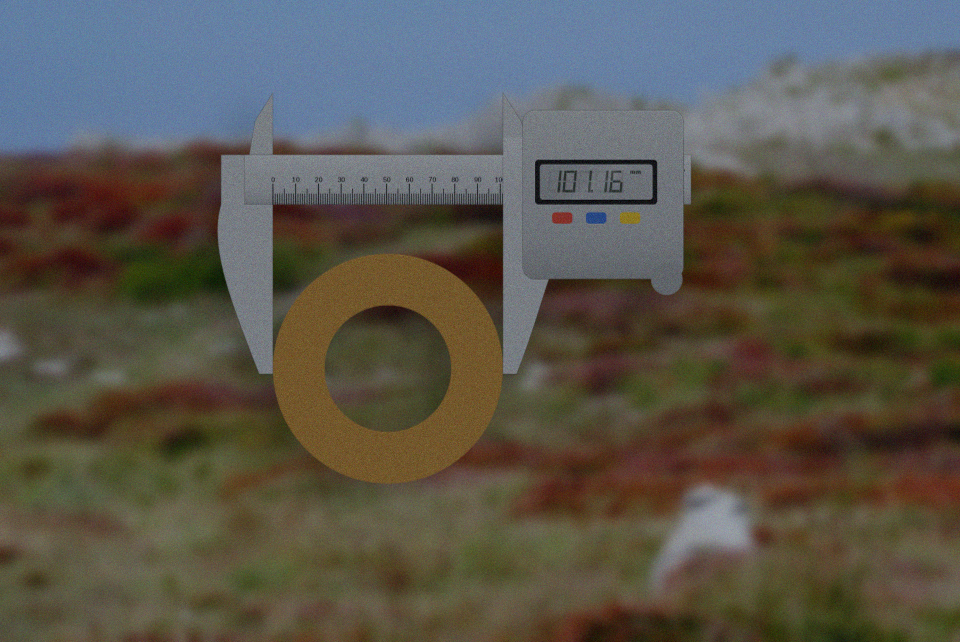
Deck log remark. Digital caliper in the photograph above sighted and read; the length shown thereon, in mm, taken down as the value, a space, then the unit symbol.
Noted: 101.16 mm
